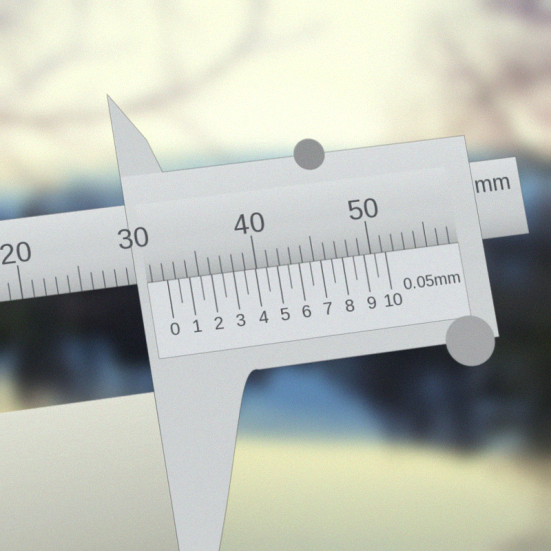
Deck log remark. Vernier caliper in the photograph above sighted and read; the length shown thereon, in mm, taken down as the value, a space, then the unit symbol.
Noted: 32.3 mm
